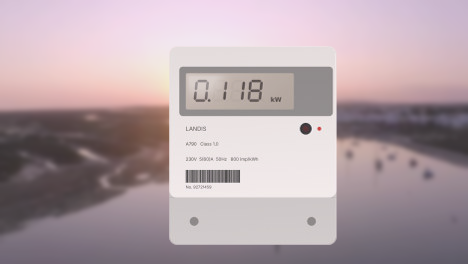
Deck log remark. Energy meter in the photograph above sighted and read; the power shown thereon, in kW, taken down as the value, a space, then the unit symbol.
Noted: 0.118 kW
